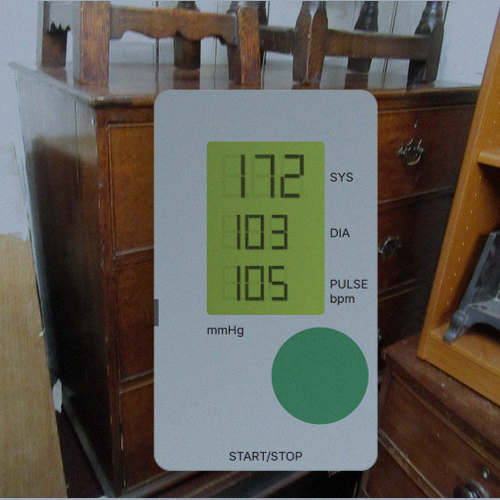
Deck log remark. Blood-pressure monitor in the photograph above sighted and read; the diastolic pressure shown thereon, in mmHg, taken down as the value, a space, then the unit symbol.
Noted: 103 mmHg
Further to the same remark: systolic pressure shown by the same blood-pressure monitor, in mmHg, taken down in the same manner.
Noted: 172 mmHg
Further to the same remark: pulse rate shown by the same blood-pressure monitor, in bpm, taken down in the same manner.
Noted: 105 bpm
